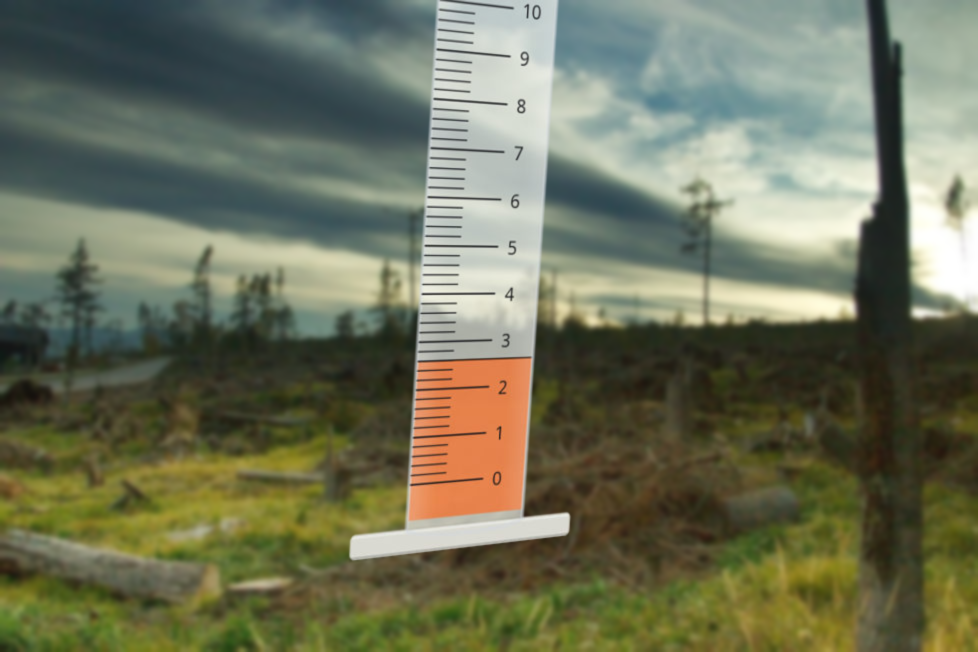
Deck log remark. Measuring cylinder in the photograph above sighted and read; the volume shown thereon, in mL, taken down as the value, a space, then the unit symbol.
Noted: 2.6 mL
